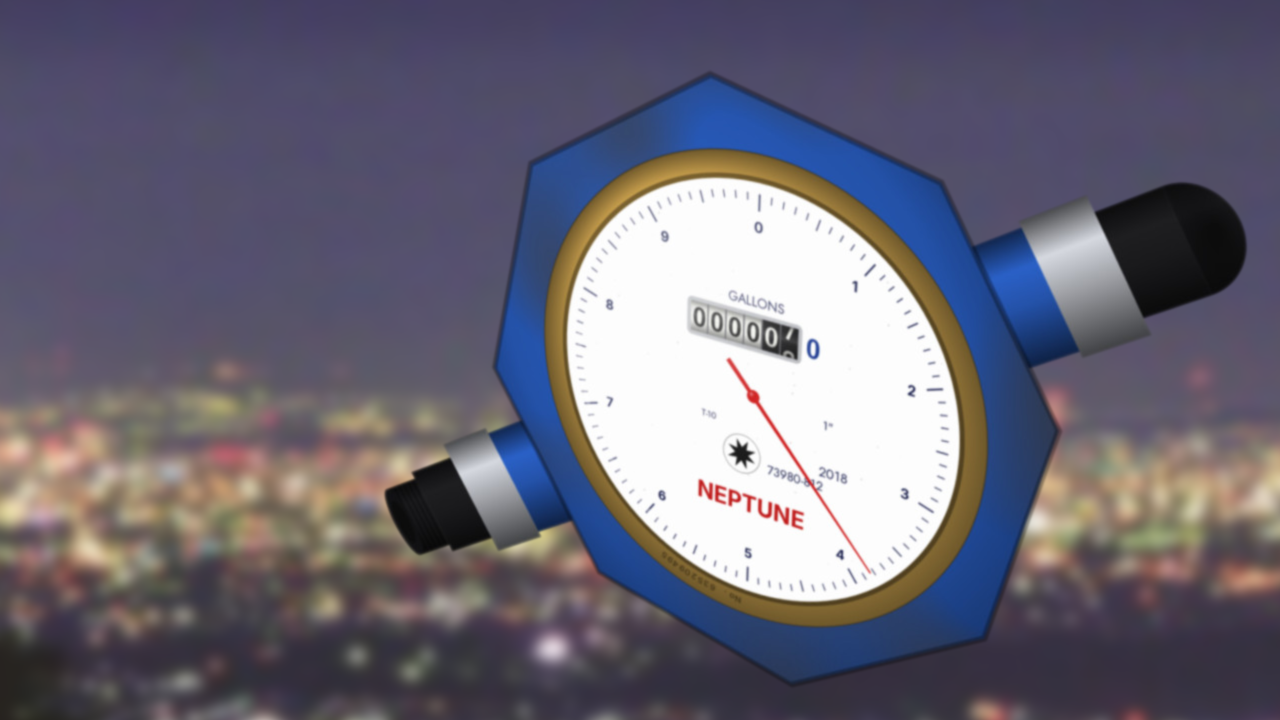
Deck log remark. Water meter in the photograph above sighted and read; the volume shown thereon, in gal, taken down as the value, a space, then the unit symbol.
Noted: 73.8 gal
